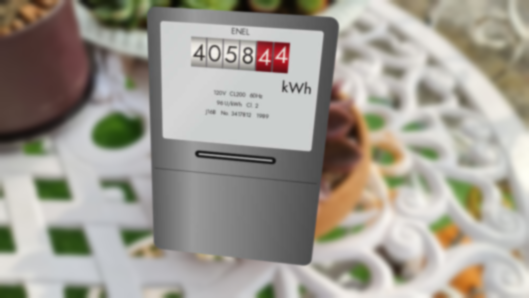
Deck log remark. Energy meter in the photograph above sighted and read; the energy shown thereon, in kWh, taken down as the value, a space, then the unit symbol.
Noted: 4058.44 kWh
